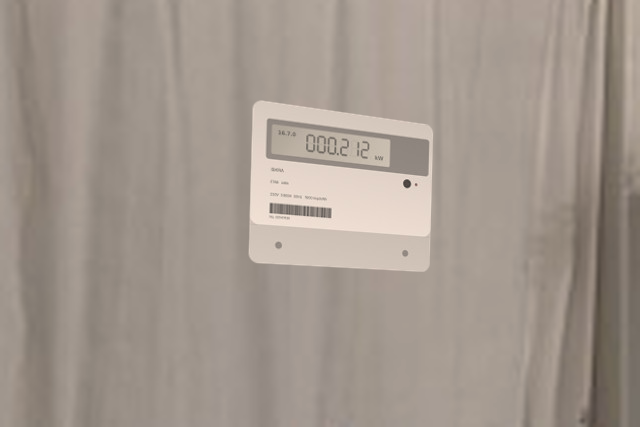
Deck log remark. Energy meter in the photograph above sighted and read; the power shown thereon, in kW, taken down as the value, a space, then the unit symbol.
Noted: 0.212 kW
